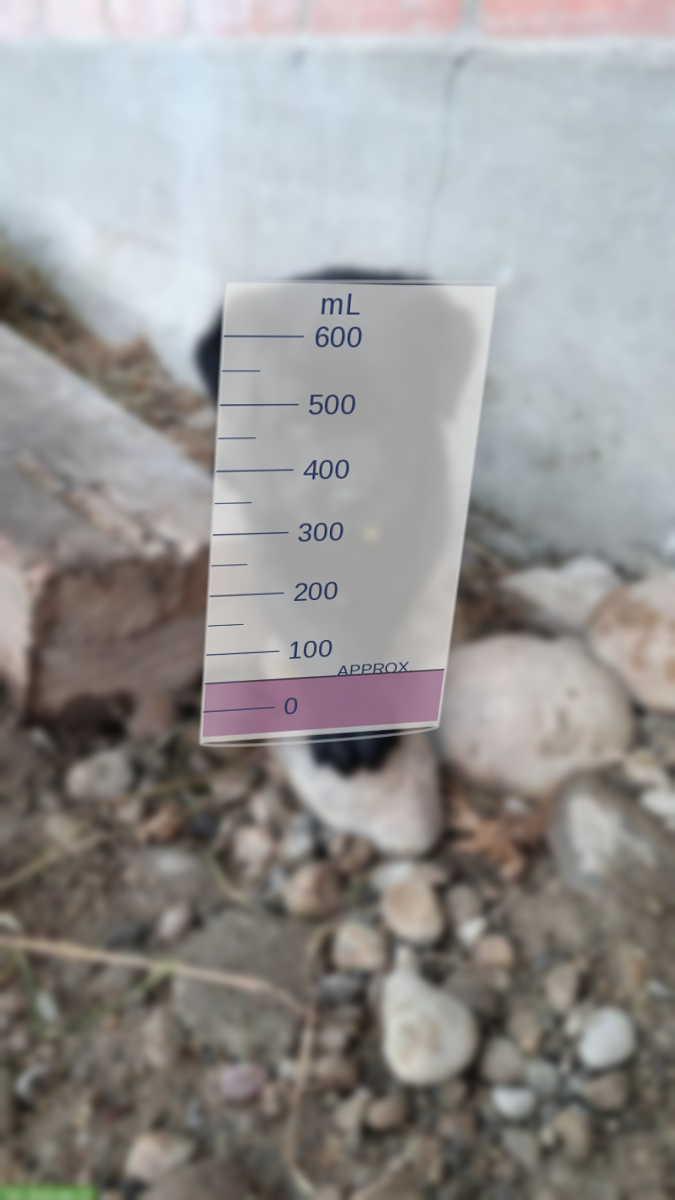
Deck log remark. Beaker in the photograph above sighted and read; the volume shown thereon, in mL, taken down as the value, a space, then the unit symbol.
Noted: 50 mL
